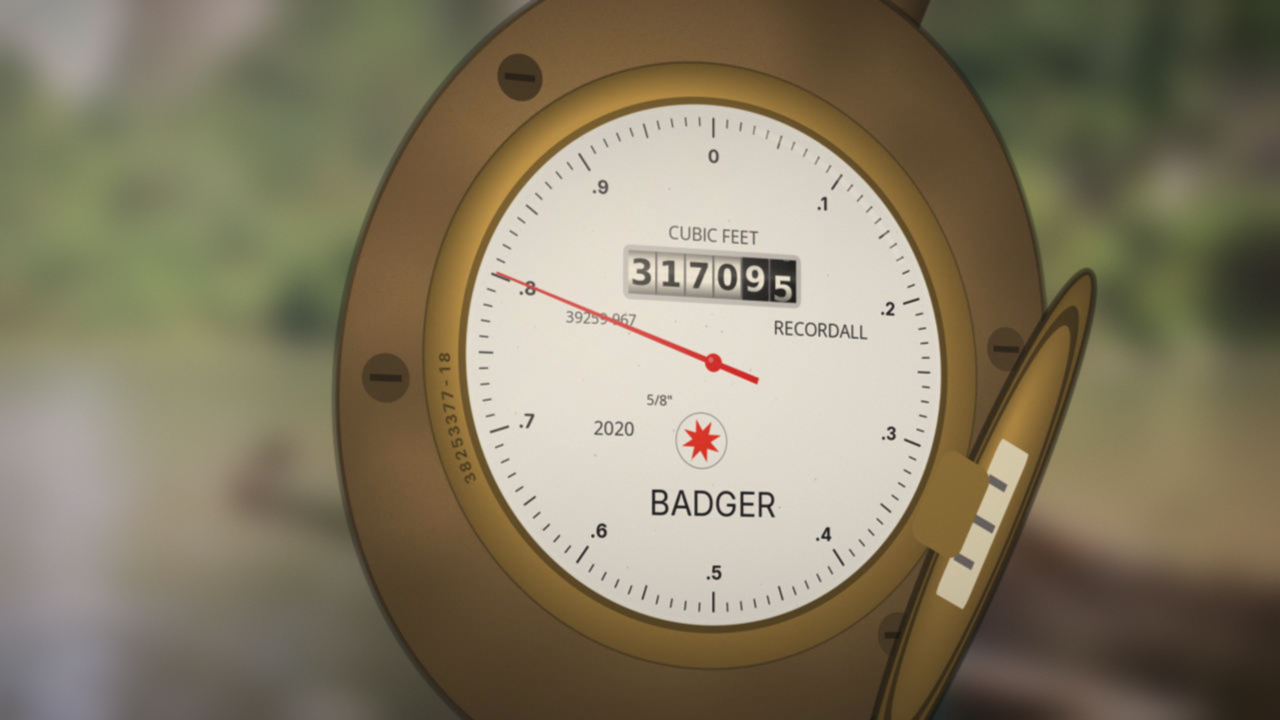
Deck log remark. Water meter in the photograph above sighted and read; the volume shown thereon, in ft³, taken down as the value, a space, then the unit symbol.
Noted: 317094.80 ft³
